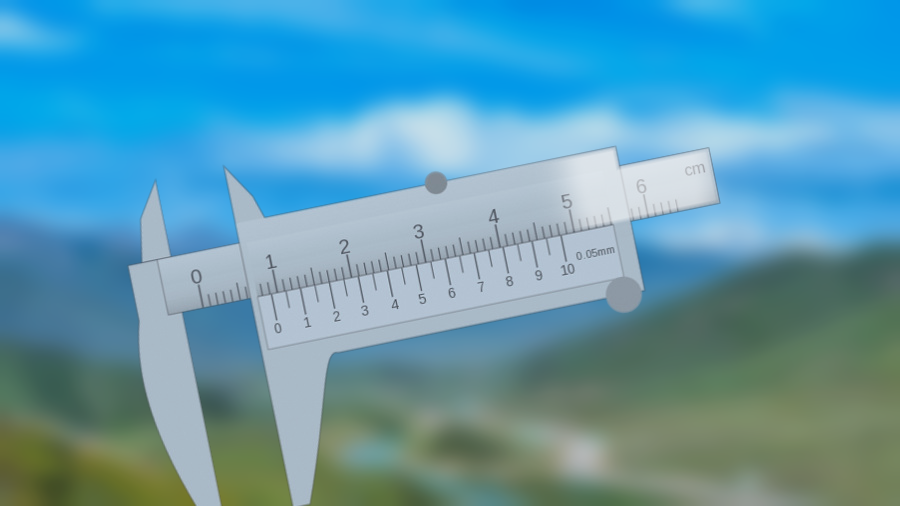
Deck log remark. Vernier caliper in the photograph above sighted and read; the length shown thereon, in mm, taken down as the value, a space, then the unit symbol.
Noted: 9.2 mm
